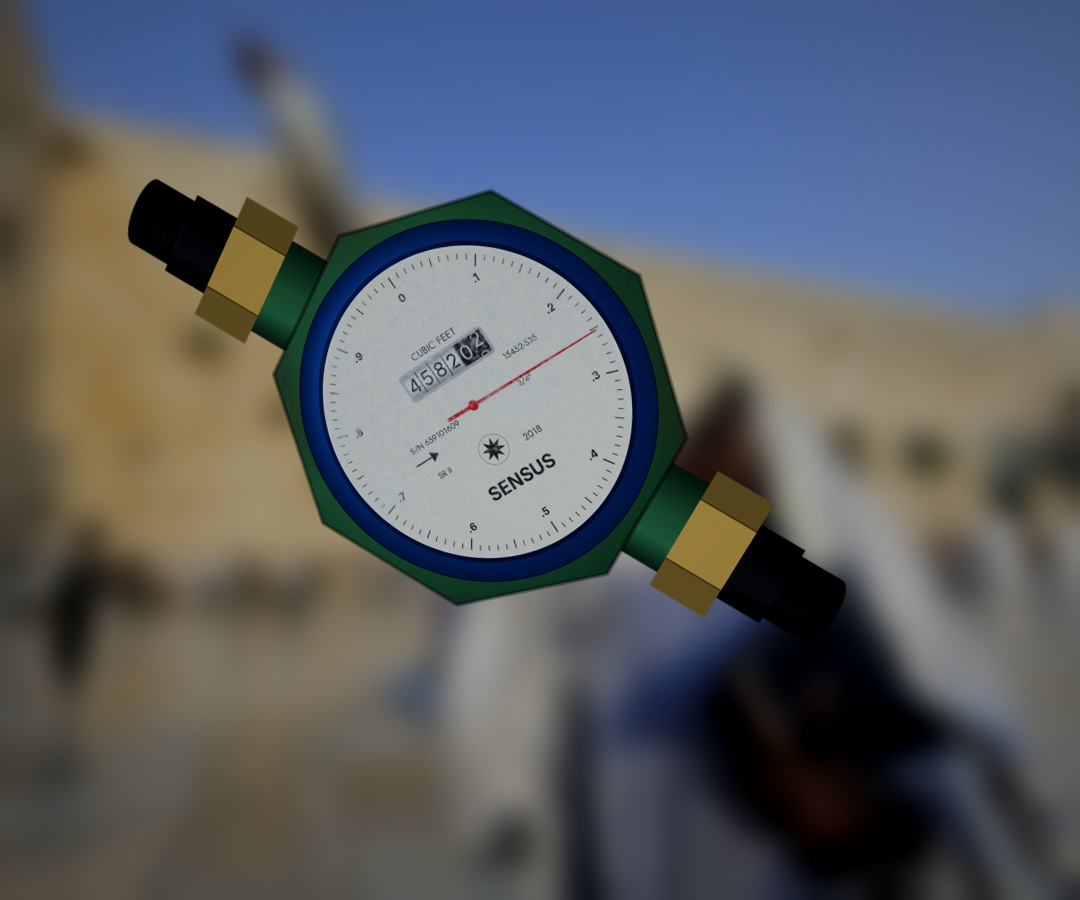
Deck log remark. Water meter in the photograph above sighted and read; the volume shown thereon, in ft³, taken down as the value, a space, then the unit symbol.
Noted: 458202.25 ft³
